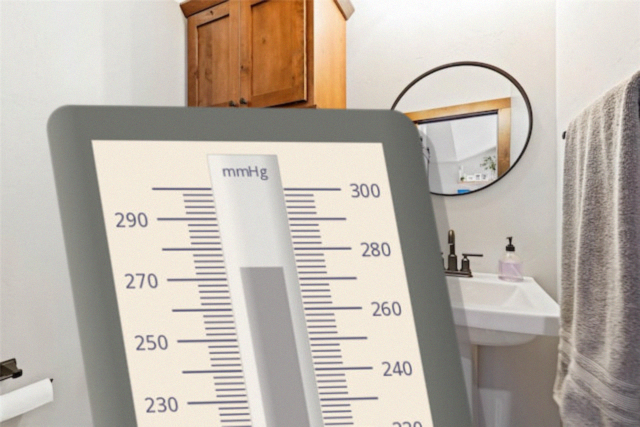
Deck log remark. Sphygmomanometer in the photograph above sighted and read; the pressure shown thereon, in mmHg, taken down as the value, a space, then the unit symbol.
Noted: 274 mmHg
